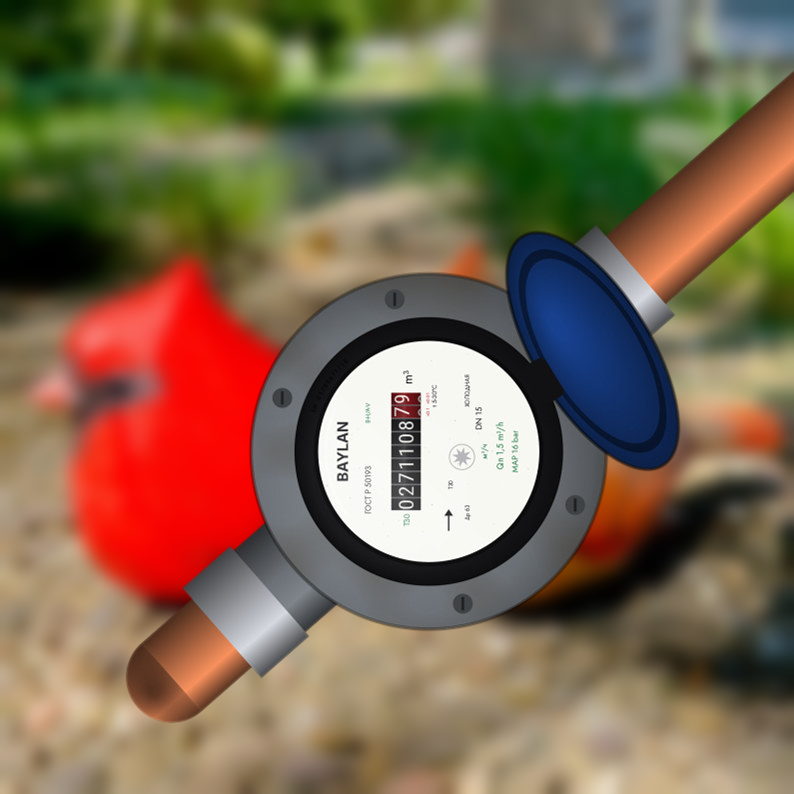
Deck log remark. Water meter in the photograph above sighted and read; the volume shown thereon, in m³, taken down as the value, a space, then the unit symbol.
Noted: 271108.79 m³
